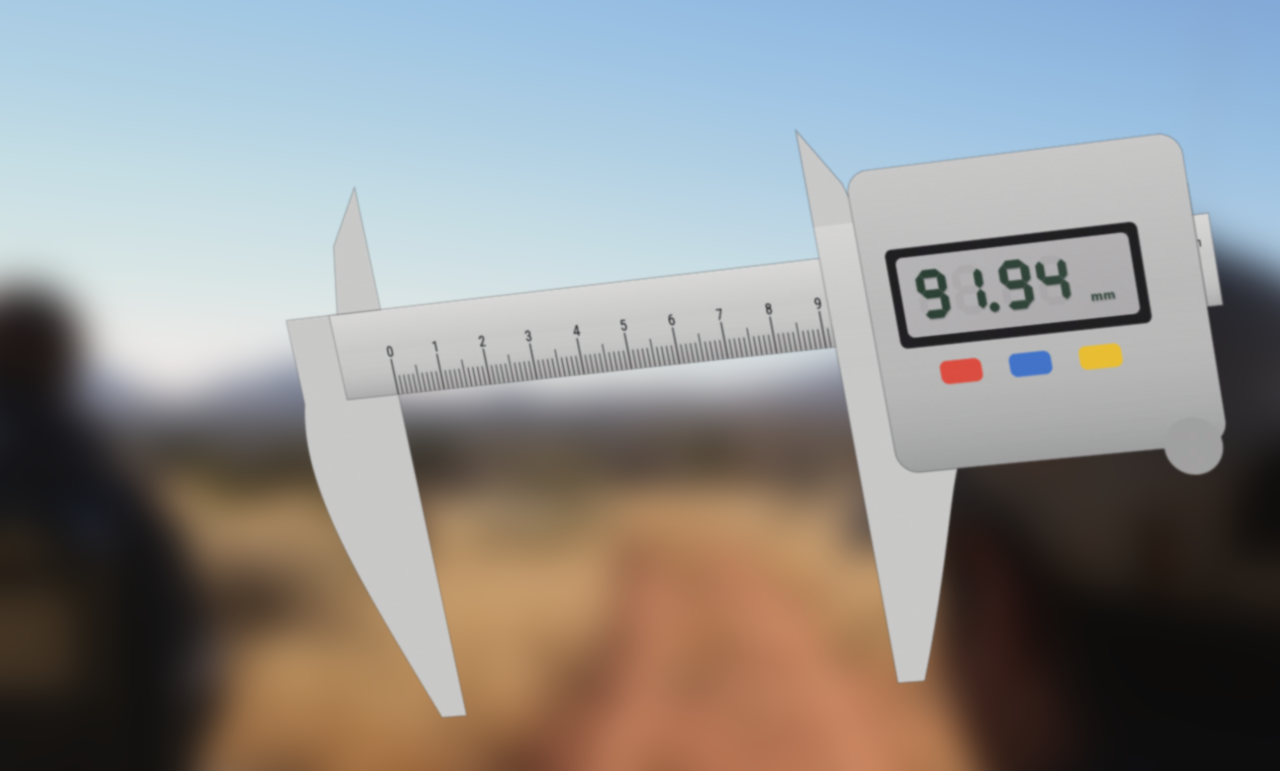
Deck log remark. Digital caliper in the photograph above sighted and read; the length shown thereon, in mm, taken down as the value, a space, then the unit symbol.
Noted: 91.94 mm
